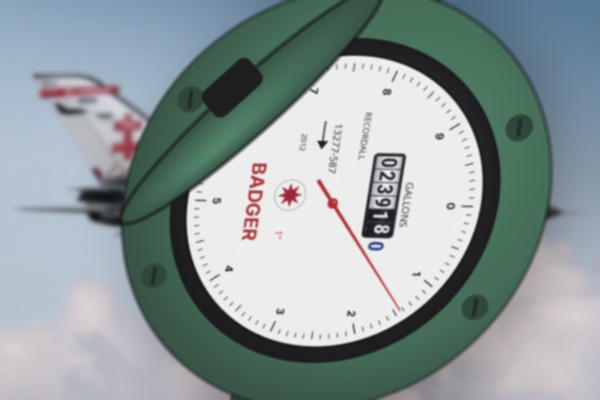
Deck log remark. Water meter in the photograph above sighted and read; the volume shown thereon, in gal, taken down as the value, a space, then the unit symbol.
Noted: 239181.4 gal
